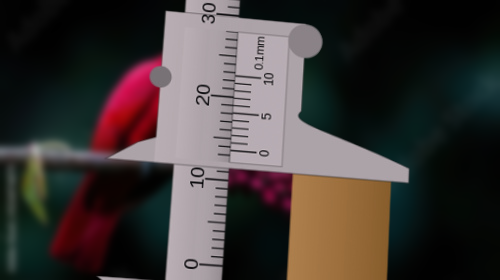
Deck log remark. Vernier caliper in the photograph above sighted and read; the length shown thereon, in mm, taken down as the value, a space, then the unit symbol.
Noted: 13.6 mm
